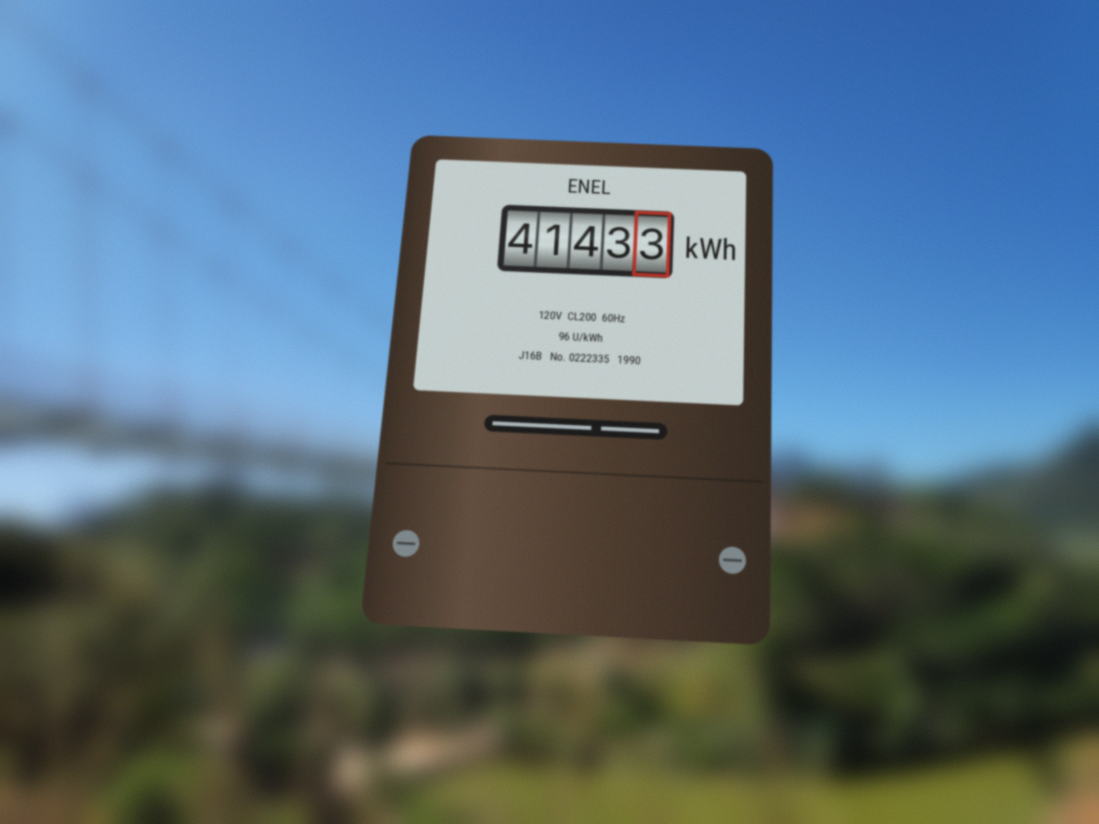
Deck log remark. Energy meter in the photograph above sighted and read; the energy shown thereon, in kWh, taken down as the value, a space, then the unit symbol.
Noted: 4143.3 kWh
